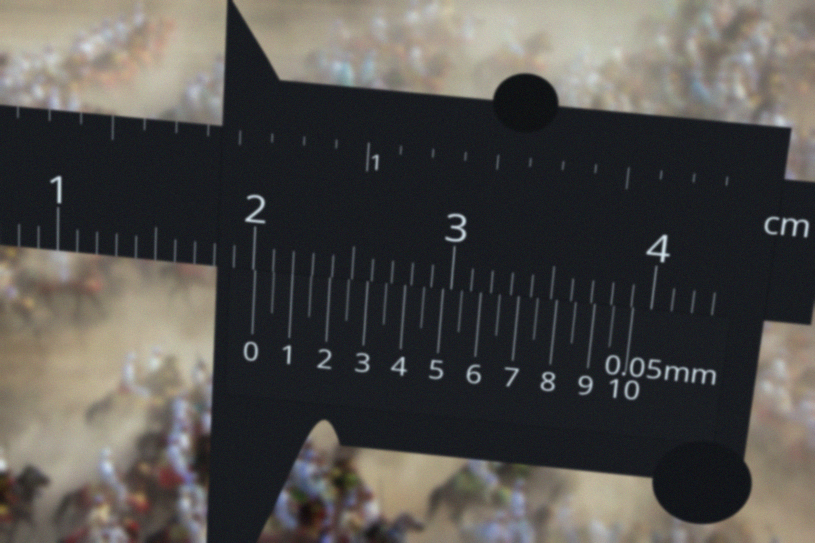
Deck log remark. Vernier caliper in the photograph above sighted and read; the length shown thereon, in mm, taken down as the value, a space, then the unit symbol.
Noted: 20.1 mm
